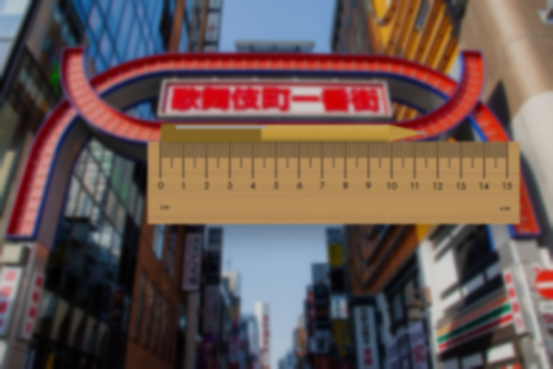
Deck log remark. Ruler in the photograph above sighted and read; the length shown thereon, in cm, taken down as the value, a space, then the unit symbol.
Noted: 11.5 cm
